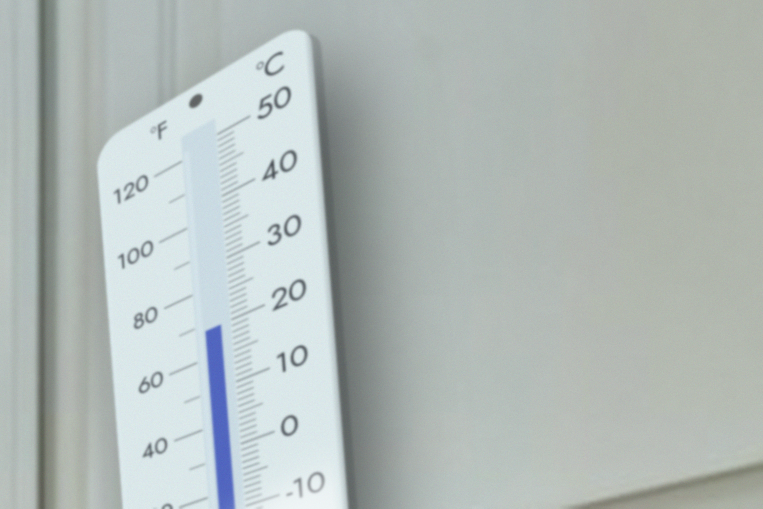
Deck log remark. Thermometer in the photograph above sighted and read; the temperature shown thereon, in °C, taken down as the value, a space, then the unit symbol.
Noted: 20 °C
